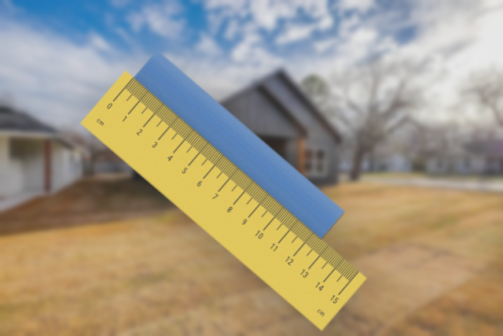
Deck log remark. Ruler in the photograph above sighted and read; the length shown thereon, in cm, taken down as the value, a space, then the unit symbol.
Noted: 12.5 cm
